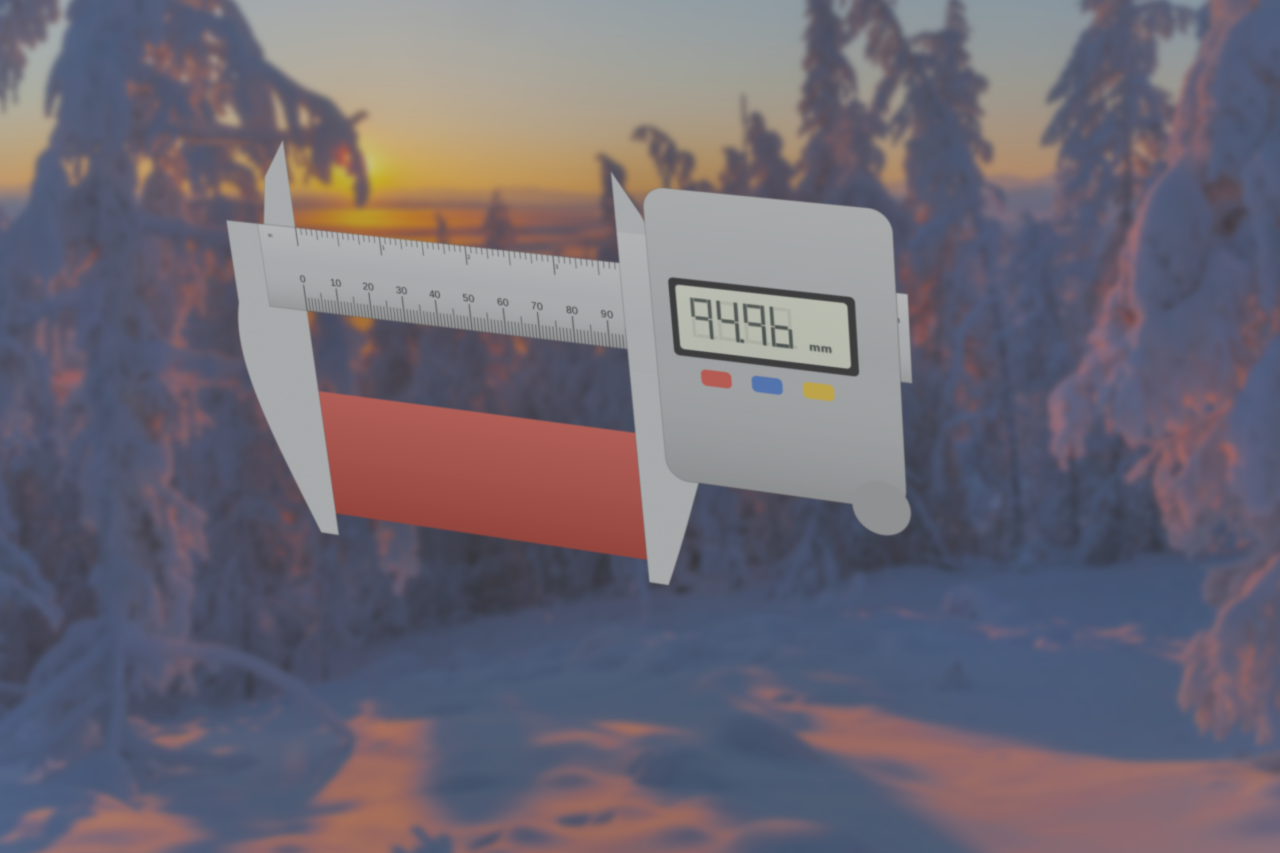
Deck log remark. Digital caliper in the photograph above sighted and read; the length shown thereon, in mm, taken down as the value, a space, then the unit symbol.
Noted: 94.96 mm
